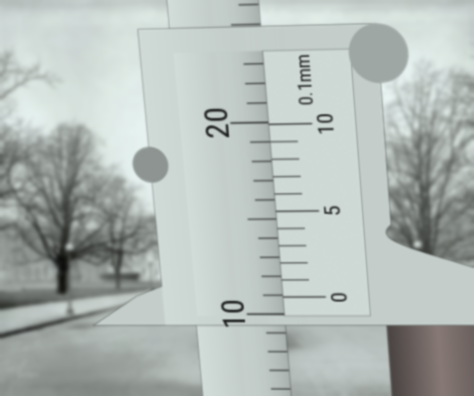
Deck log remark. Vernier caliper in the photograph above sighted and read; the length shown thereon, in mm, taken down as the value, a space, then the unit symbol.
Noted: 10.9 mm
